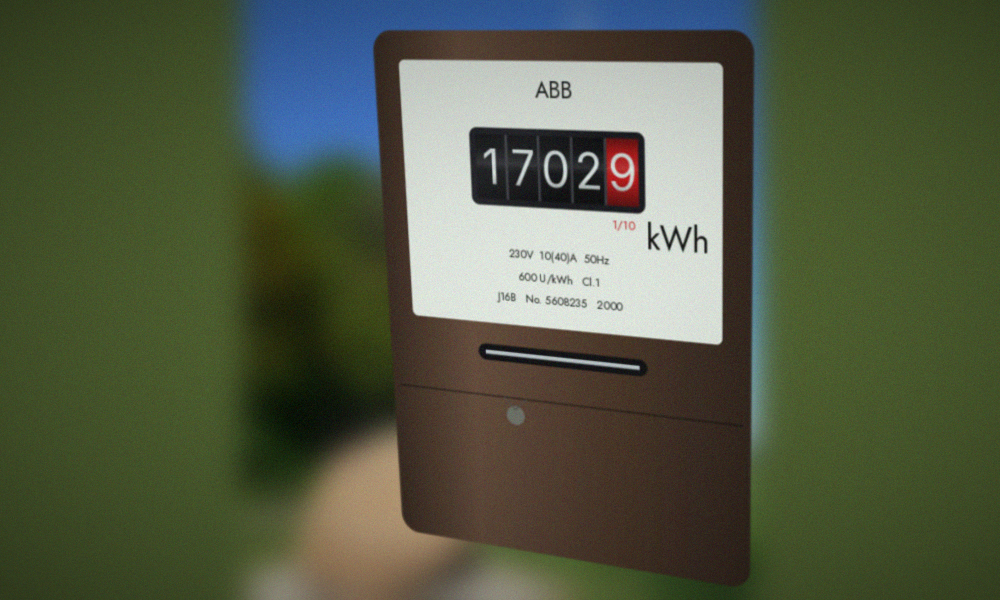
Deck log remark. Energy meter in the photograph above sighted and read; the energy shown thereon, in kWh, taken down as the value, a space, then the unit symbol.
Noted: 1702.9 kWh
